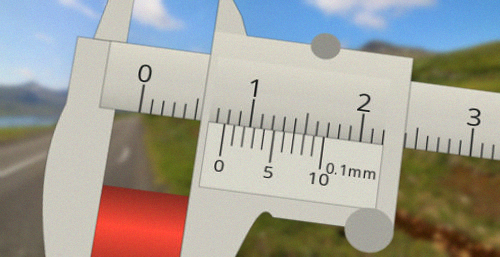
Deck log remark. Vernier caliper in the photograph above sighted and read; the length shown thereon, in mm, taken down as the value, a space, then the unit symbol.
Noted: 7.7 mm
